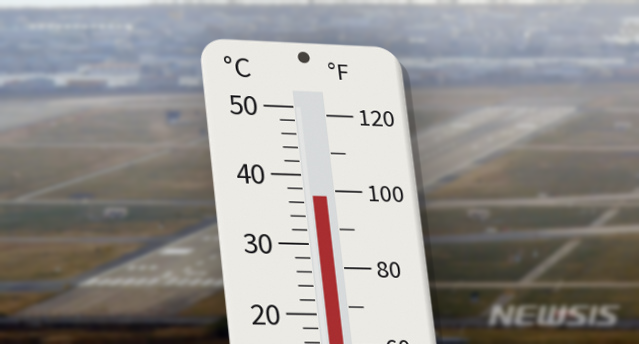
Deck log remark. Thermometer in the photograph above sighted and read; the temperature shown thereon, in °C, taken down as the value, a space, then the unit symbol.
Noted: 37 °C
